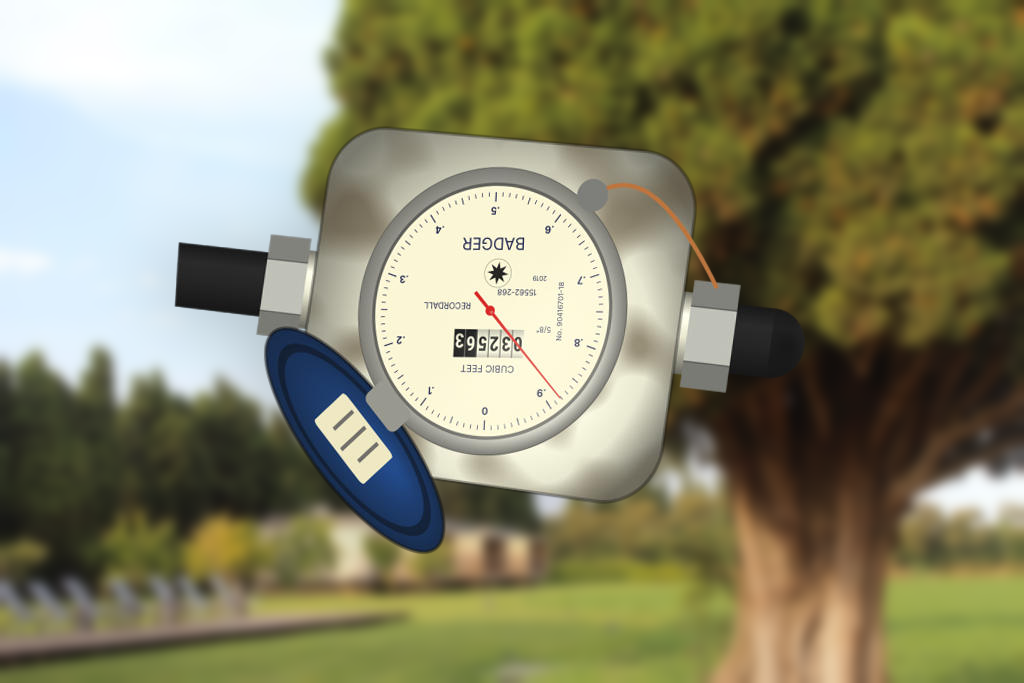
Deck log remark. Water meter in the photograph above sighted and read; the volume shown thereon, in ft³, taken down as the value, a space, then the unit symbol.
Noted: 32562.88 ft³
